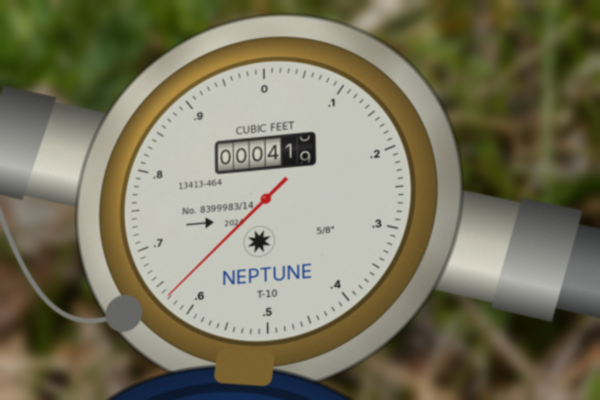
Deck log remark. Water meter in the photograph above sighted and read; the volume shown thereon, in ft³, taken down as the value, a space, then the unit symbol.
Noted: 418.63 ft³
